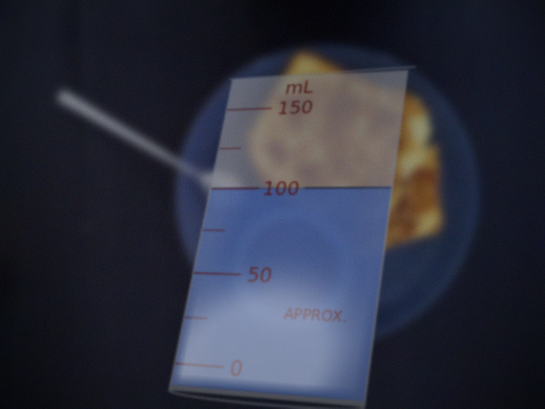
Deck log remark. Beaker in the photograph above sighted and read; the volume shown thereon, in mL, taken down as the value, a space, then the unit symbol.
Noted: 100 mL
